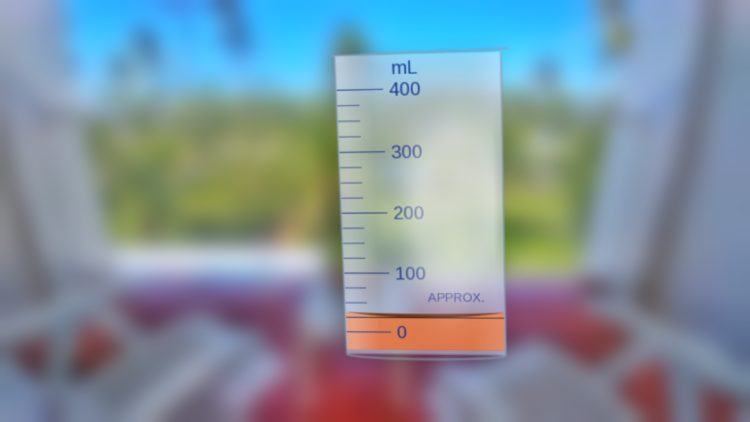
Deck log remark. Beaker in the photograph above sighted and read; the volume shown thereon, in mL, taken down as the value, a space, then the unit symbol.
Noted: 25 mL
